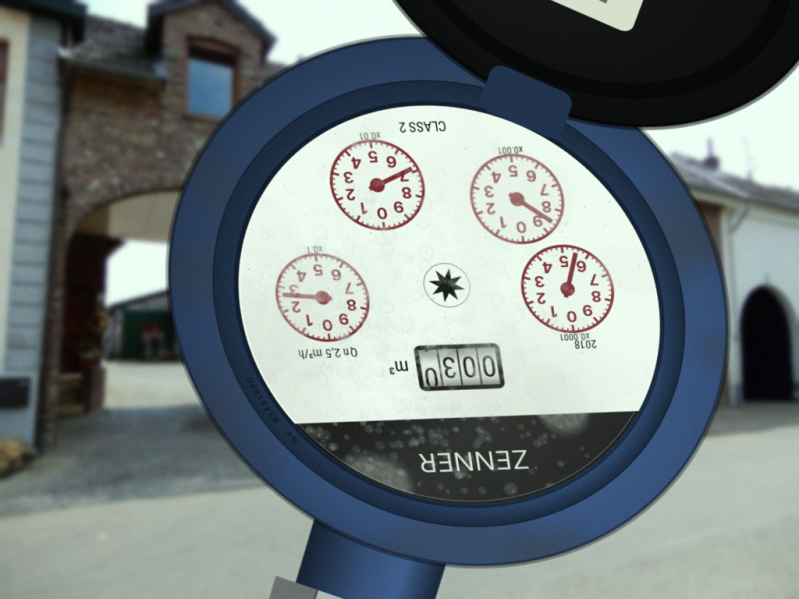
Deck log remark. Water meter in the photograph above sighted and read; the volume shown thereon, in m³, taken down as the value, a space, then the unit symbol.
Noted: 30.2685 m³
